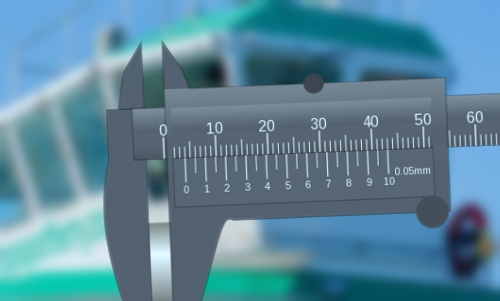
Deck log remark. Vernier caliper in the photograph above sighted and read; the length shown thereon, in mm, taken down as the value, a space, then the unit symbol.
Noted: 4.0 mm
